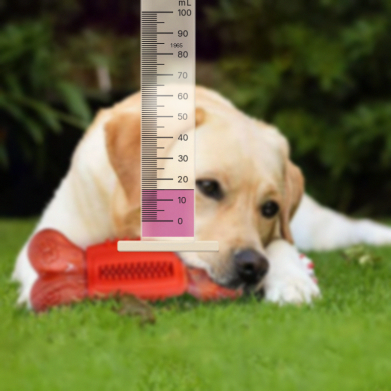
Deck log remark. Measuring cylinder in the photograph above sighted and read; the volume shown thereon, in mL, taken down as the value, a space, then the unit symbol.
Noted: 15 mL
